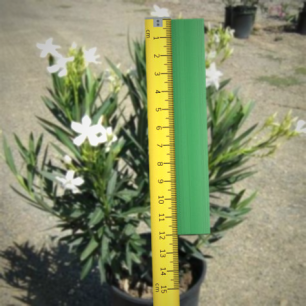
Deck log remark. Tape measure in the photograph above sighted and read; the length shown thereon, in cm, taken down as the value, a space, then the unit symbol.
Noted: 12 cm
